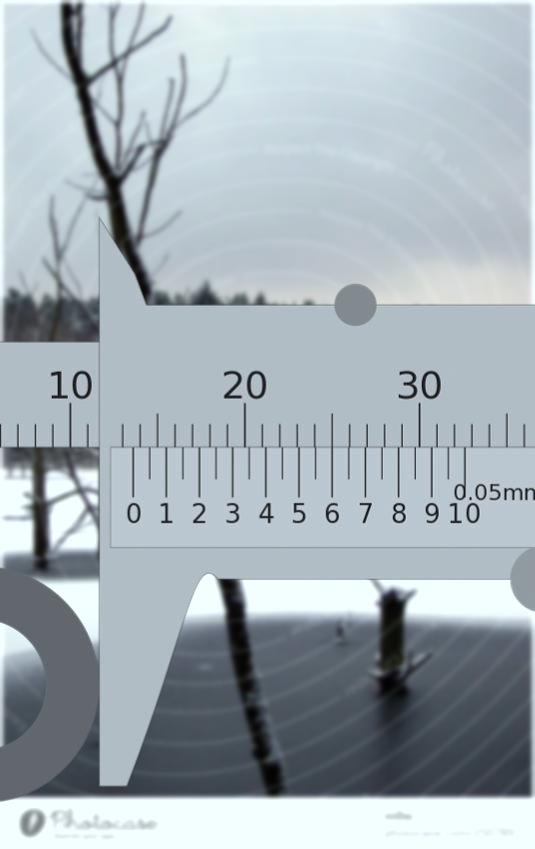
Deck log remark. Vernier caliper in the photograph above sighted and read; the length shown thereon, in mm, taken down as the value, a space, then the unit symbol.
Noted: 13.6 mm
